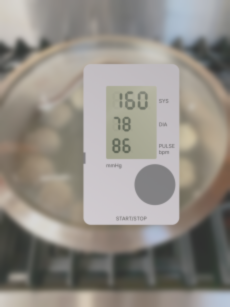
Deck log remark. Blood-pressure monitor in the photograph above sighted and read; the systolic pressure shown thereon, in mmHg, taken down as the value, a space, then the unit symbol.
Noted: 160 mmHg
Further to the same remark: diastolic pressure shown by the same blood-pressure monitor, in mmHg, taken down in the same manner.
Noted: 78 mmHg
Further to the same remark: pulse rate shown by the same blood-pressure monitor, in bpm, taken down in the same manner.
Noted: 86 bpm
